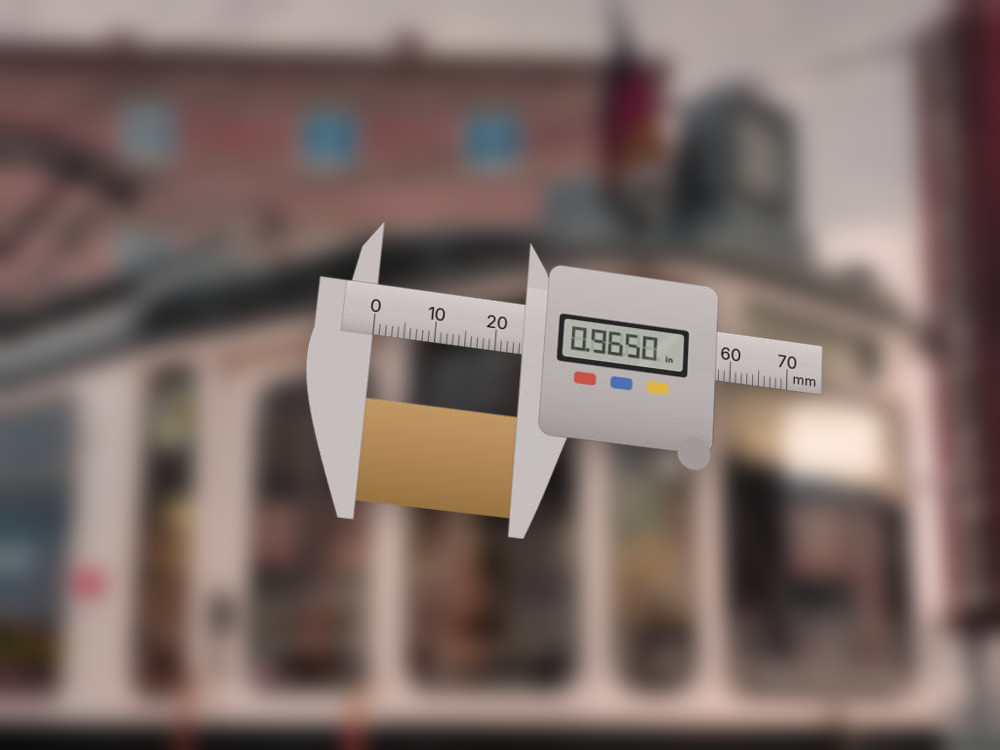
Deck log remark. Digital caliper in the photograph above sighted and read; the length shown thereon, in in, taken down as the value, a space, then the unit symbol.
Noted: 0.9650 in
